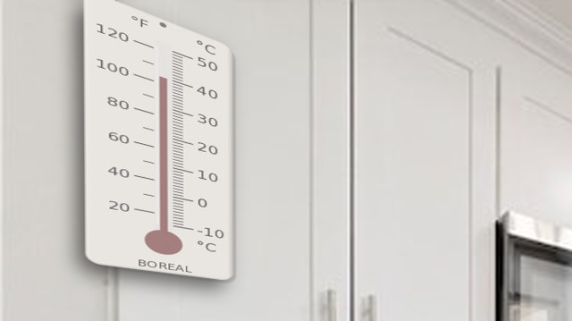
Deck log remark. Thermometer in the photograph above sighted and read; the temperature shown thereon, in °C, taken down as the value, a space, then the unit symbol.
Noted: 40 °C
